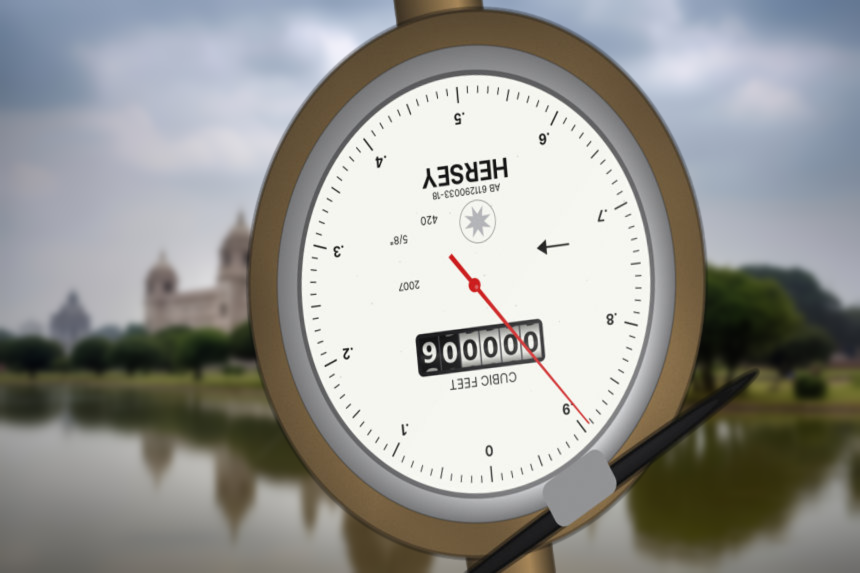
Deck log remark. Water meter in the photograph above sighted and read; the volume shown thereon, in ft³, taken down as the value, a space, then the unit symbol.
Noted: 5.89 ft³
